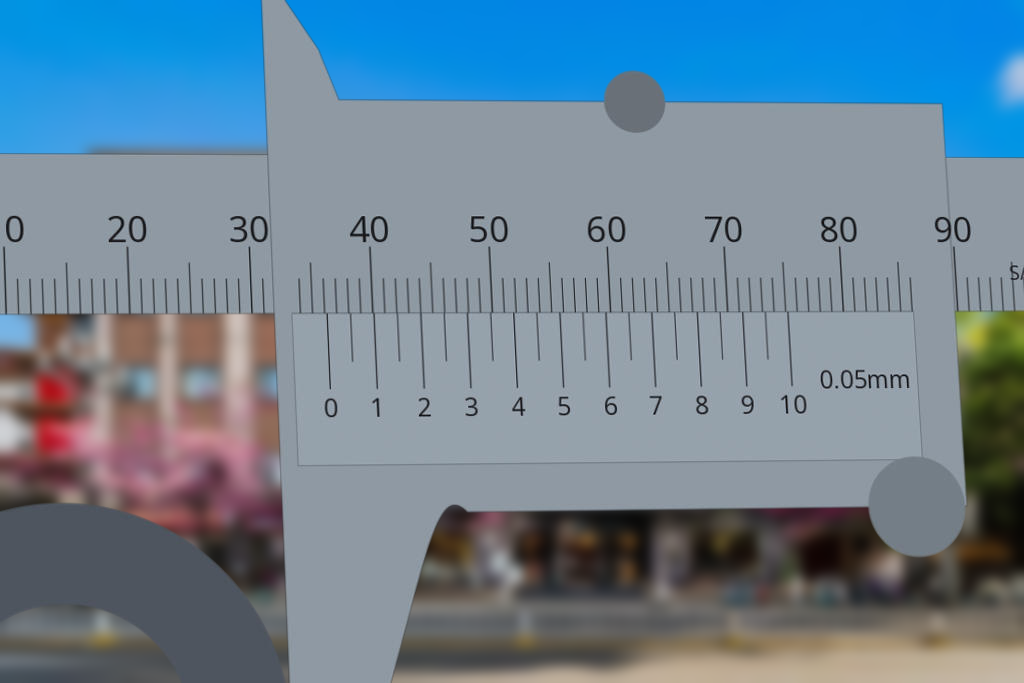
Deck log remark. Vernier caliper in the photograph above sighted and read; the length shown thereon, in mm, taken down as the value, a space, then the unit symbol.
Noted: 36.2 mm
